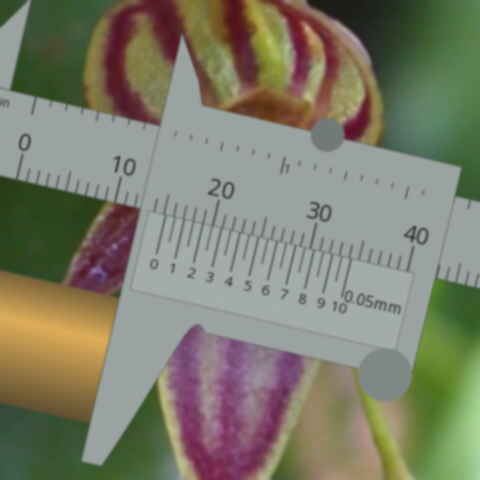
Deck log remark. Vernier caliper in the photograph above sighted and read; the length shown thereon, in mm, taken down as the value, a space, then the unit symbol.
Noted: 15.2 mm
